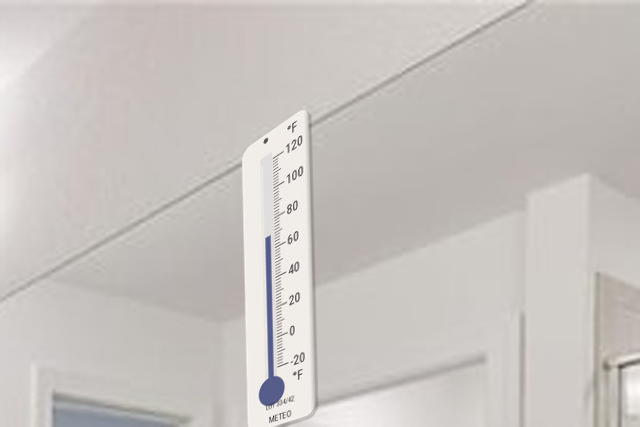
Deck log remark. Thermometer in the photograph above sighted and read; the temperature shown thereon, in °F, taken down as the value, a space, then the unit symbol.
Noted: 70 °F
